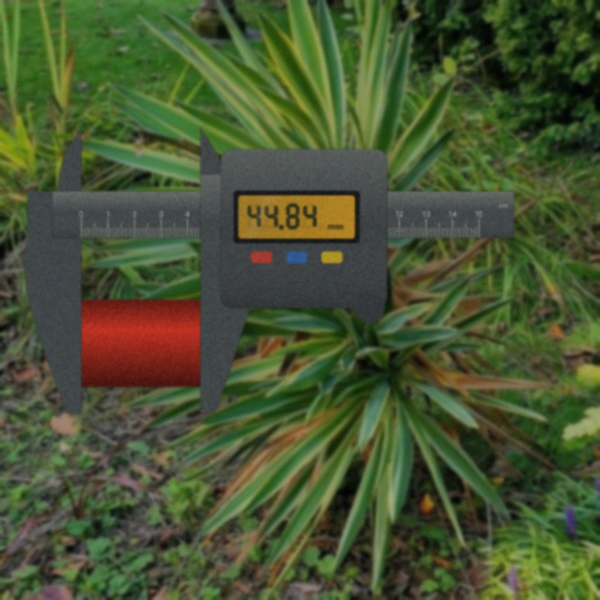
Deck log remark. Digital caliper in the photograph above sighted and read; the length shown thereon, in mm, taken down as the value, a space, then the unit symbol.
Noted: 44.84 mm
